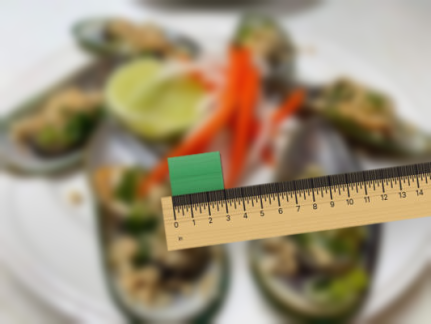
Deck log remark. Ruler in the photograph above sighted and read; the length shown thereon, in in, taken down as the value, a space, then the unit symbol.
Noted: 3 in
